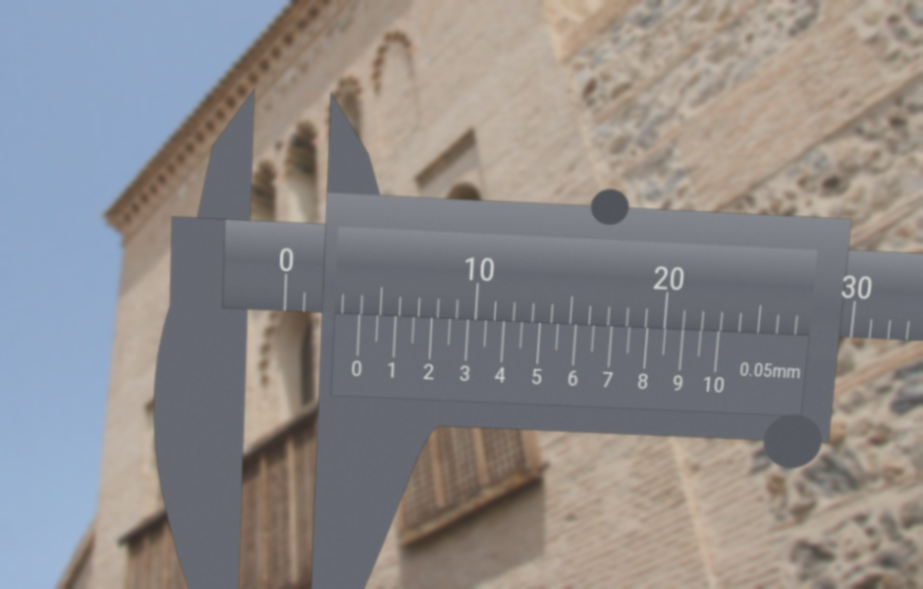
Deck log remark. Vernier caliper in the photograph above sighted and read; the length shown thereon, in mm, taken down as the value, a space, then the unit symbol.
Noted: 3.9 mm
